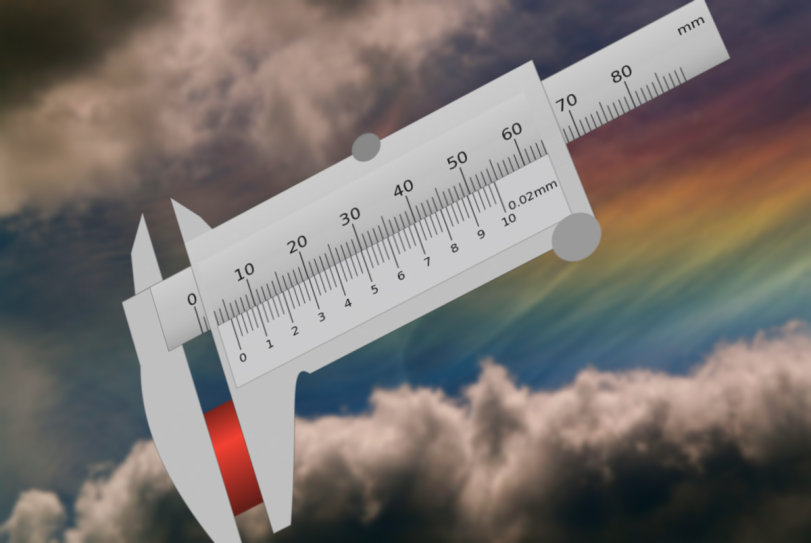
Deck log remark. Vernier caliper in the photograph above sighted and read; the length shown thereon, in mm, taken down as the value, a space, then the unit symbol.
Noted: 5.4 mm
